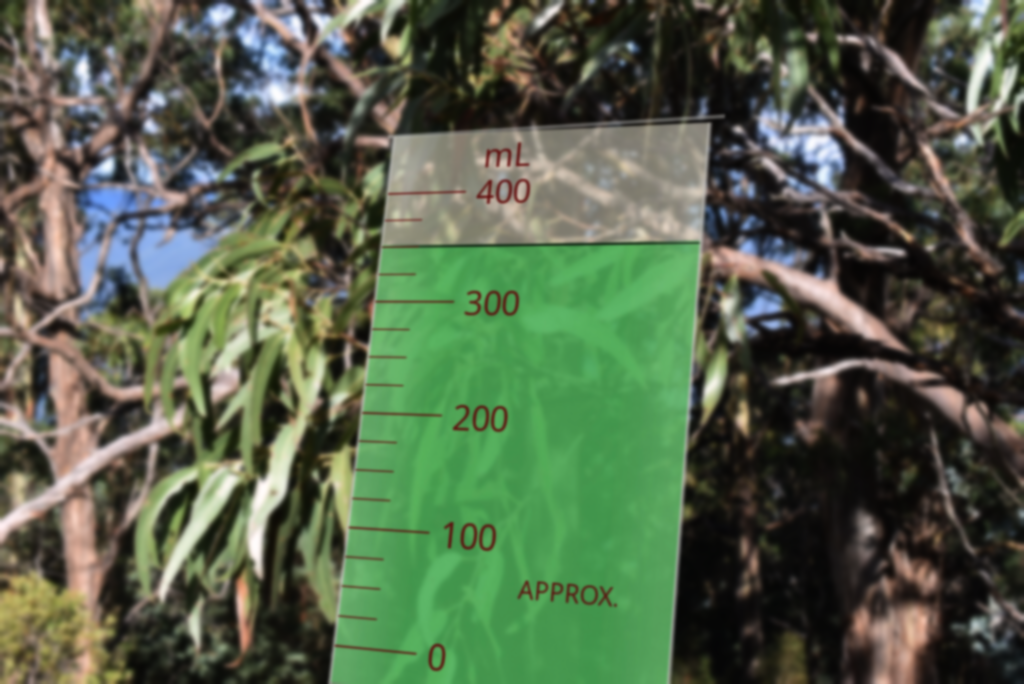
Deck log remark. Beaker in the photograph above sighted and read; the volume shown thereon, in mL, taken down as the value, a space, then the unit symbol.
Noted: 350 mL
